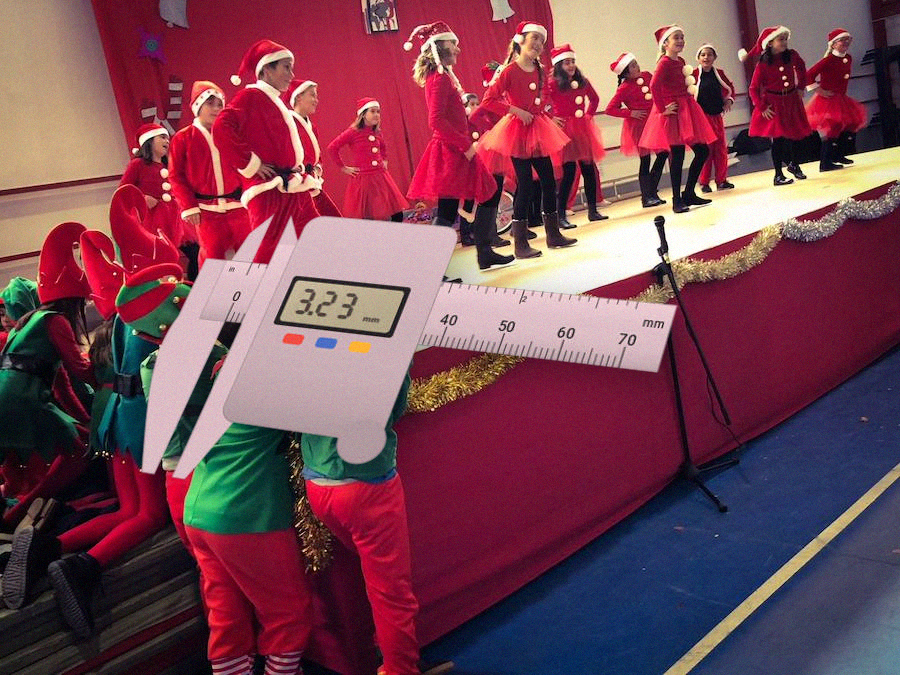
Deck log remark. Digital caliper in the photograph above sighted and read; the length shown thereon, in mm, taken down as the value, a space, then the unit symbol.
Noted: 3.23 mm
